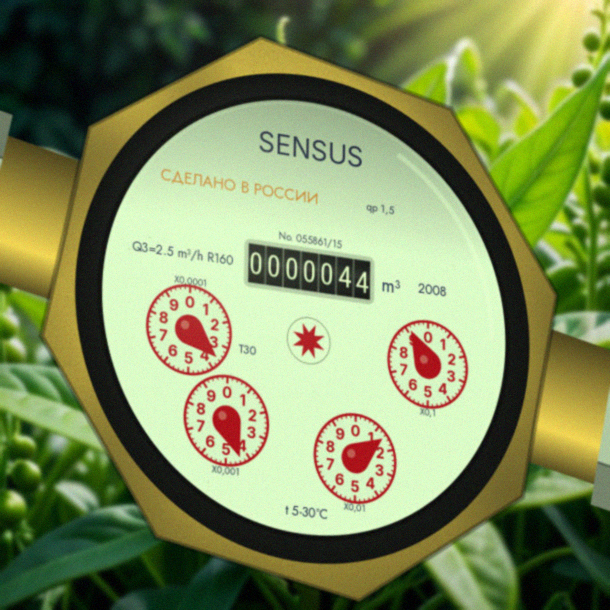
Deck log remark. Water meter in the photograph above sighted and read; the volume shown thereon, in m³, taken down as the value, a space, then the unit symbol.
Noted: 43.9143 m³
